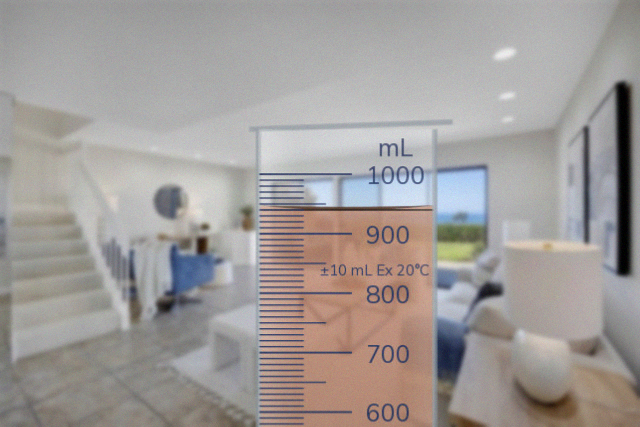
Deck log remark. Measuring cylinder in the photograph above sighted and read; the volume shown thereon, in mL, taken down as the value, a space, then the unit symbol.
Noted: 940 mL
